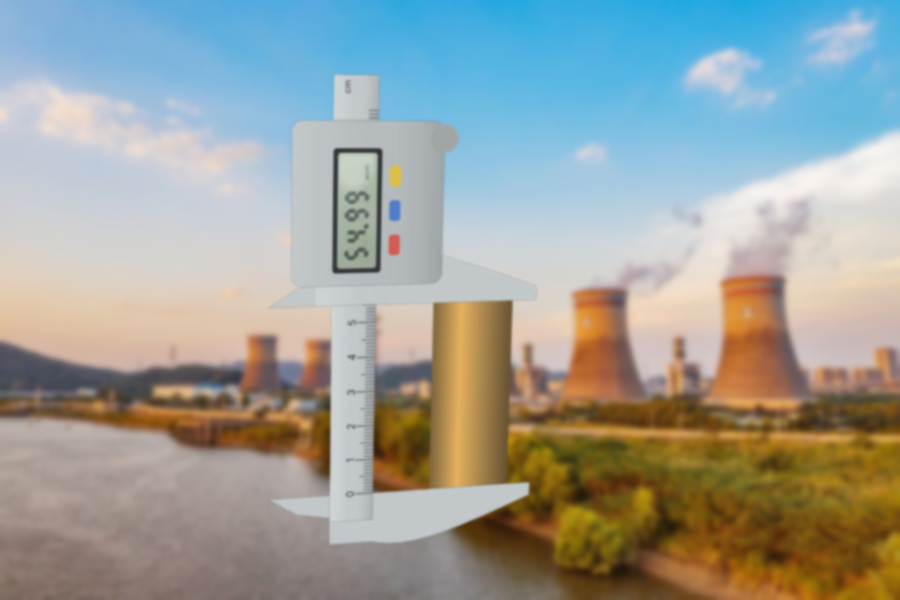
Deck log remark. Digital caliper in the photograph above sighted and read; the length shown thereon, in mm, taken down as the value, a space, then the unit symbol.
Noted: 54.99 mm
